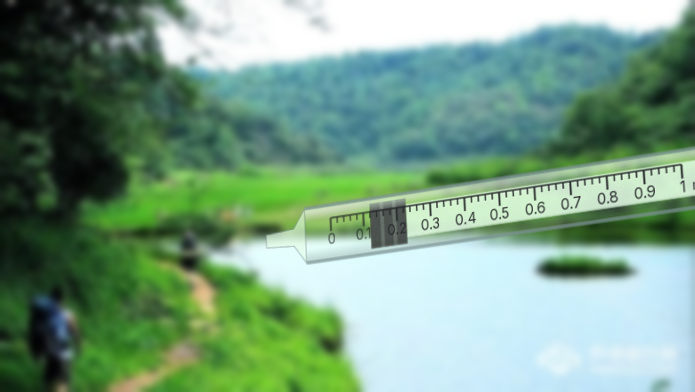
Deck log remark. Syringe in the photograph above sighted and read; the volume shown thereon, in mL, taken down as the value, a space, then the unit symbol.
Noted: 0.12 mL
